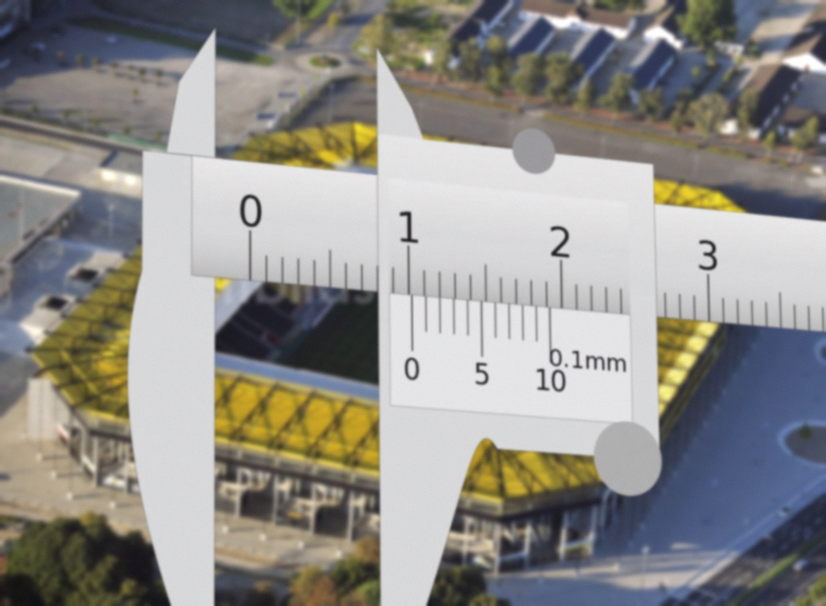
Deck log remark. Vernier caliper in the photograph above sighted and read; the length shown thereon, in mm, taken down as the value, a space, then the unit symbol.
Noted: 10.2 mm
